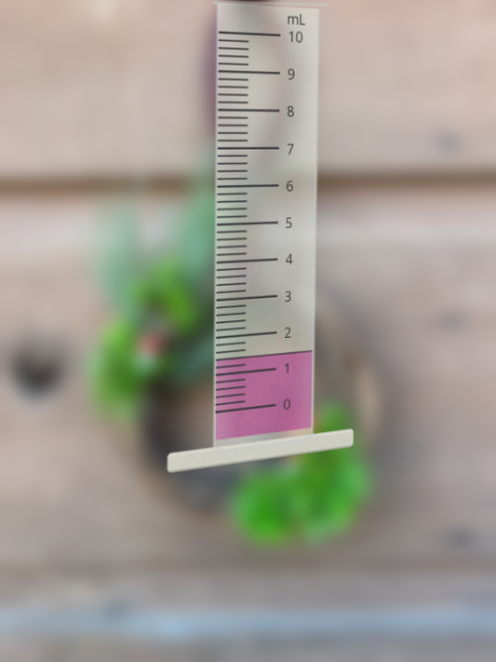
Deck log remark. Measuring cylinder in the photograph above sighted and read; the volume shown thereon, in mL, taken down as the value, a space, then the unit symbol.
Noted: 1.4 mL
